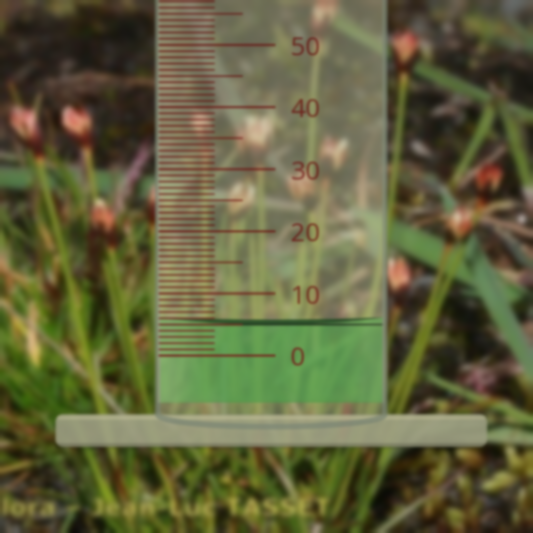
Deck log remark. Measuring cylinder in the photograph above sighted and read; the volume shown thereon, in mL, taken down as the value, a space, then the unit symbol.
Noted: 5 mL
